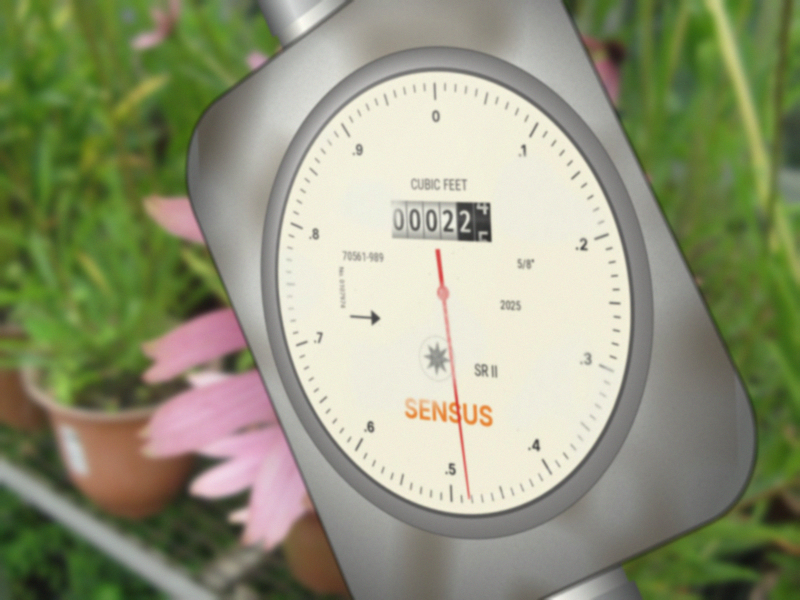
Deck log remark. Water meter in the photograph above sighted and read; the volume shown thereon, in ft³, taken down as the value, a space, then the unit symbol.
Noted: 224.48 ft³
